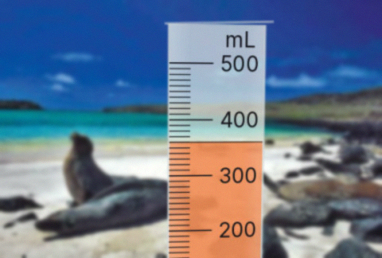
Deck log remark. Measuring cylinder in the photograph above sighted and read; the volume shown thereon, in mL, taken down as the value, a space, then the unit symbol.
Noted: 360 mL
